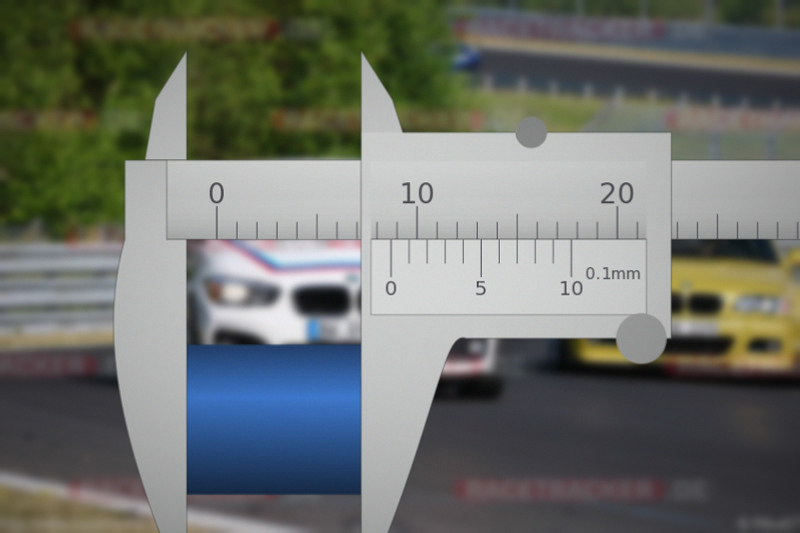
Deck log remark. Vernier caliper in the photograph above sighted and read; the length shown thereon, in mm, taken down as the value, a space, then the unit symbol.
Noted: 8.7 mm
